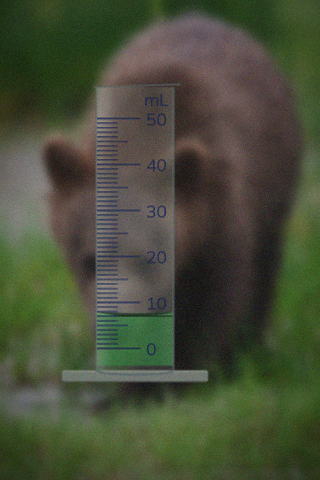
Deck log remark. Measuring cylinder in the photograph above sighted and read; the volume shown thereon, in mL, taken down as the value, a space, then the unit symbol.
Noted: 7 mL
